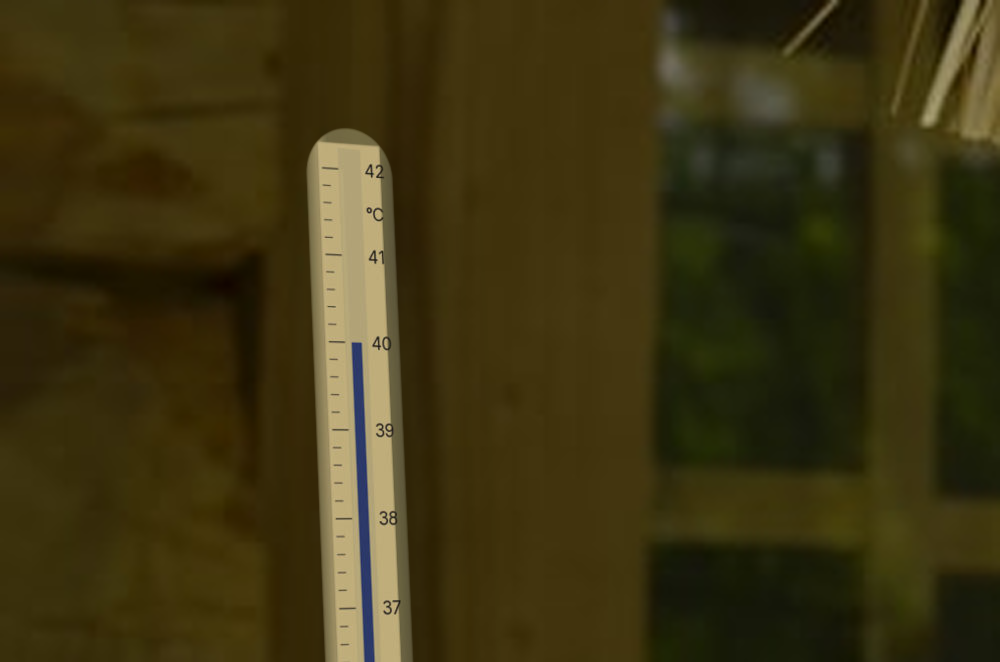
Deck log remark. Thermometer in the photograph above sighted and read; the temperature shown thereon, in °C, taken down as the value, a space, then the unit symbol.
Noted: 40 °C
